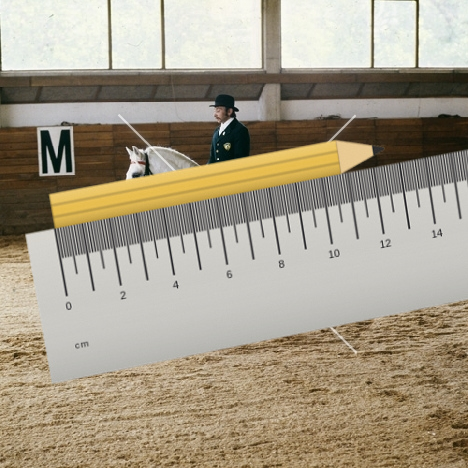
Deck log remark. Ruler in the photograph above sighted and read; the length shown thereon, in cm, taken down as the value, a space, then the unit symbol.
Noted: 12.5 cm
